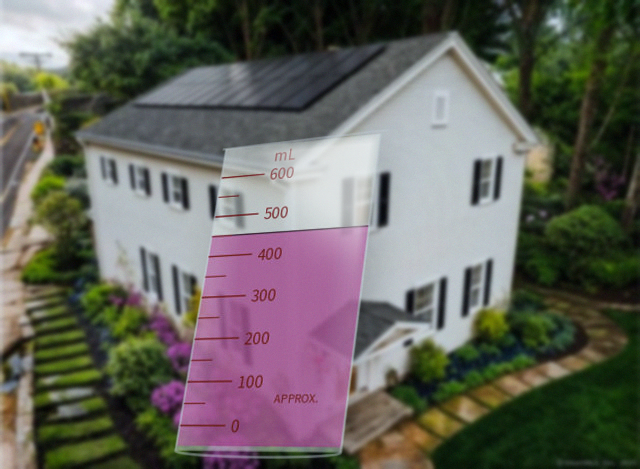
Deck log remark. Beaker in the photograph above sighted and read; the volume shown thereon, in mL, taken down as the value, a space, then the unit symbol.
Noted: 450 mL
